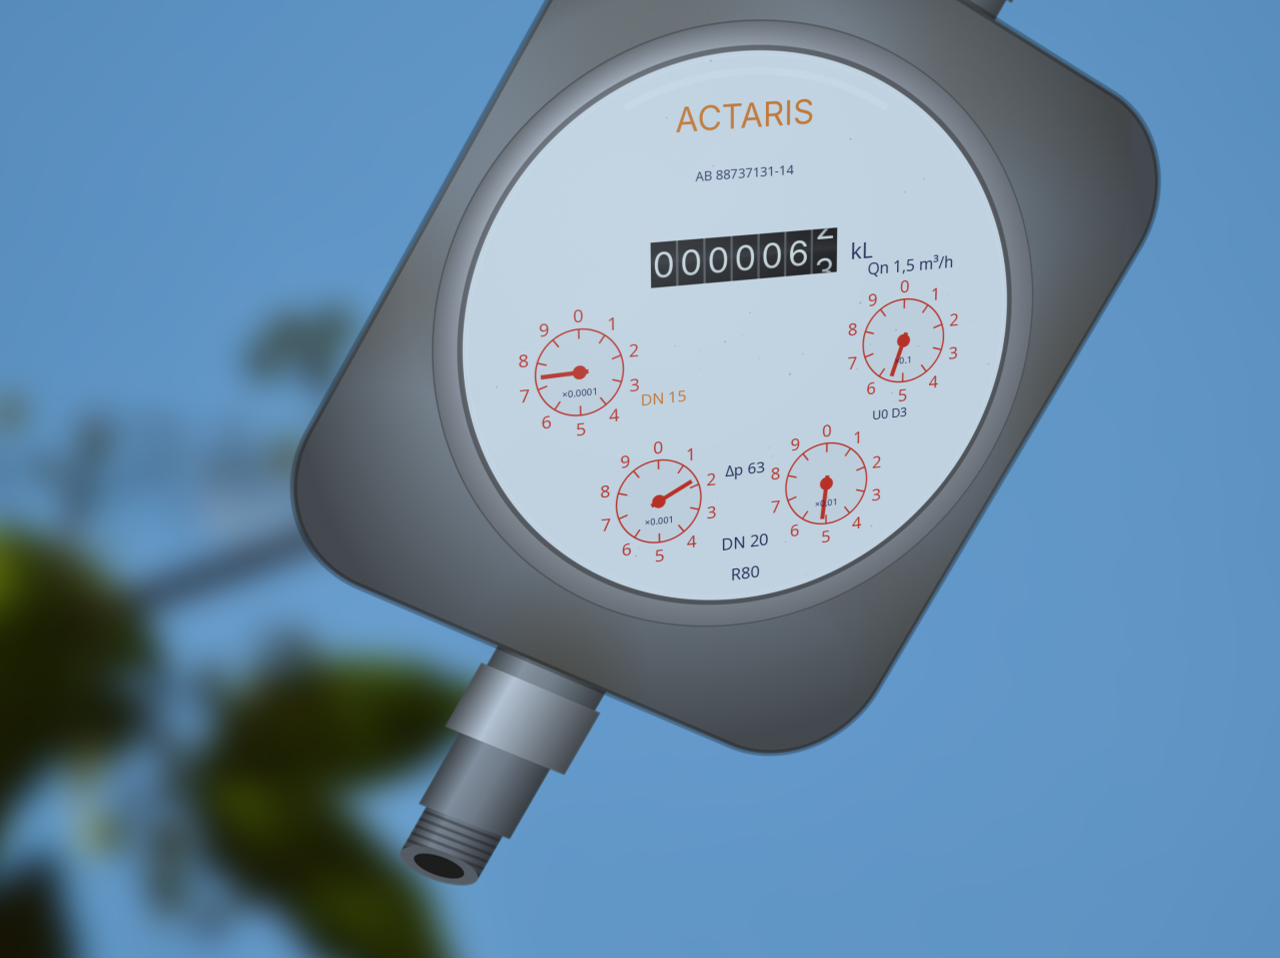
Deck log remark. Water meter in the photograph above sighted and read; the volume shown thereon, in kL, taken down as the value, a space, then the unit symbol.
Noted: 62.5517 kL
